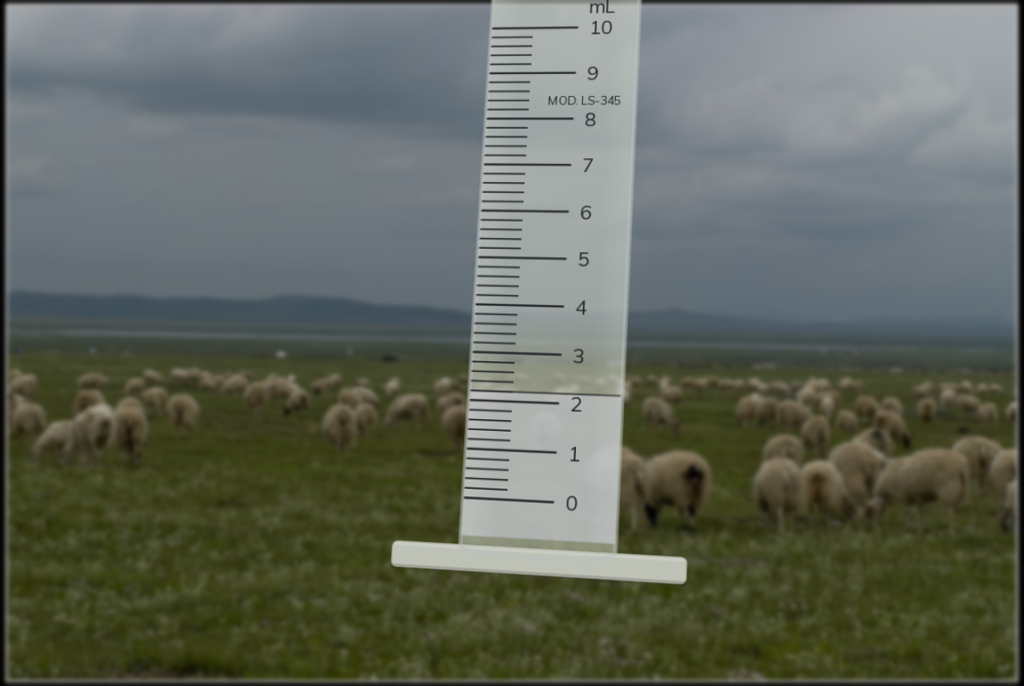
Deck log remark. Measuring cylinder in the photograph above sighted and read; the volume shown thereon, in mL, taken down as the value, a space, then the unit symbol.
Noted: 2.2 mL
